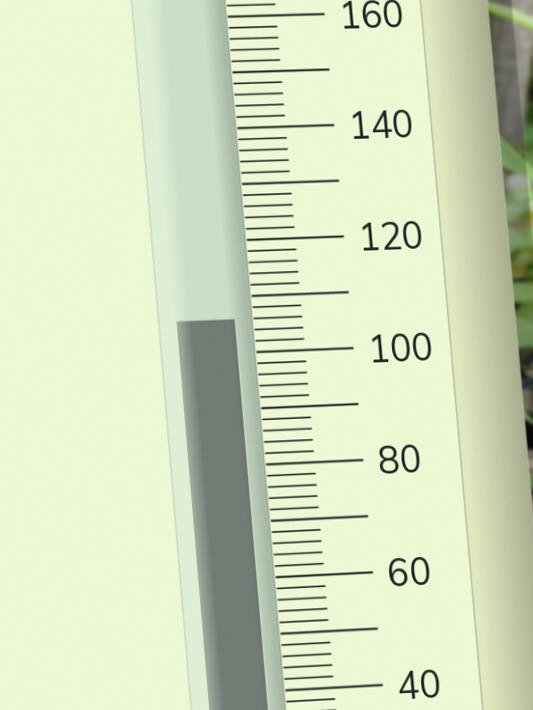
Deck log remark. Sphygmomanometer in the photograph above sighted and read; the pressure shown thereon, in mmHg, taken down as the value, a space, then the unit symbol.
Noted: 106 mmHg
